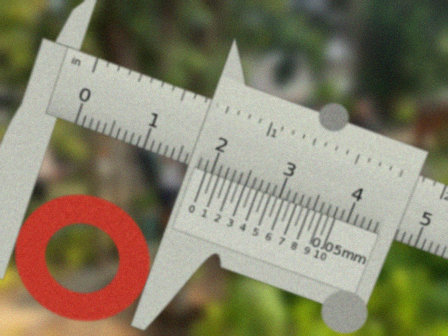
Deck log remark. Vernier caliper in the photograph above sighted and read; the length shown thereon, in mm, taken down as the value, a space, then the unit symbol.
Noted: 19.2 mm
